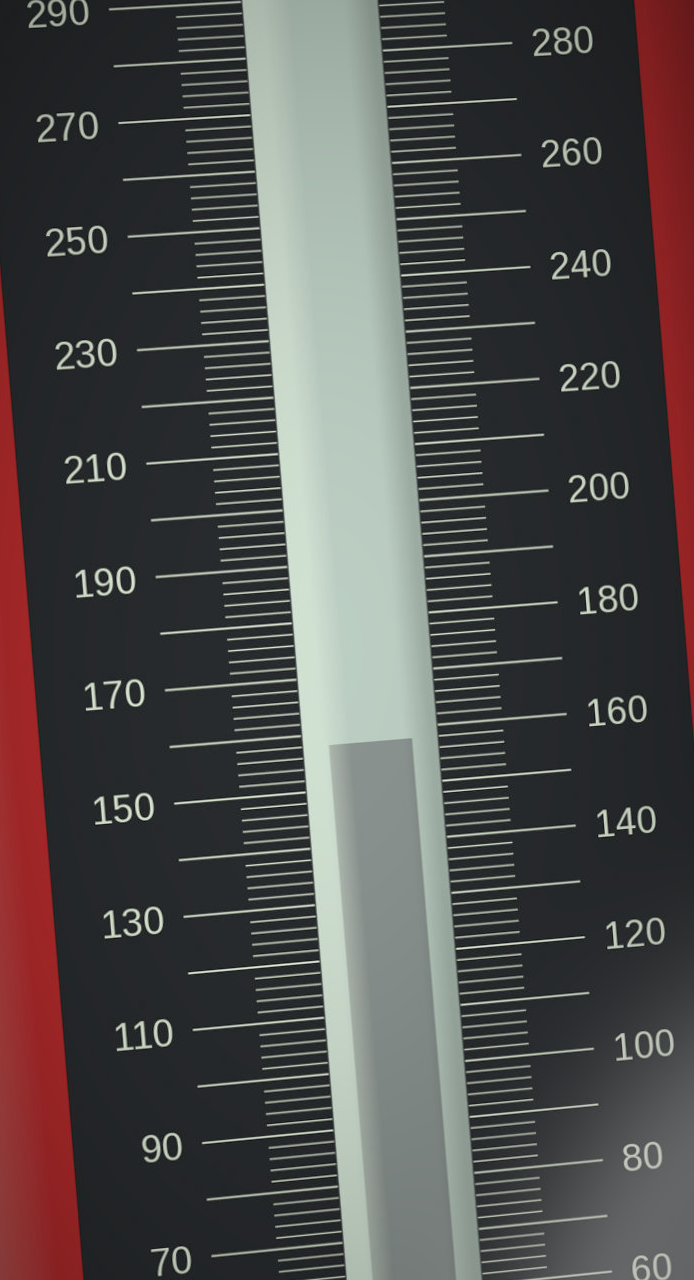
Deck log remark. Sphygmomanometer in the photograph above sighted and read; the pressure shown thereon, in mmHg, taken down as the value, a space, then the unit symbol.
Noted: 158 mmHg
